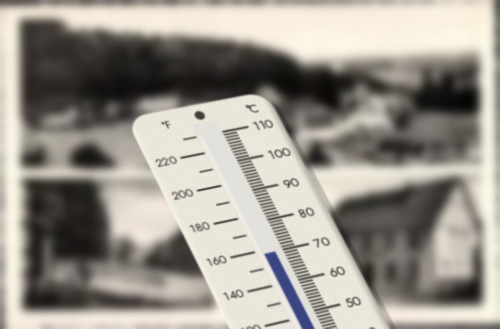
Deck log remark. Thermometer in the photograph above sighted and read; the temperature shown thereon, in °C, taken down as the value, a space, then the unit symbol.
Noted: 70 °C
